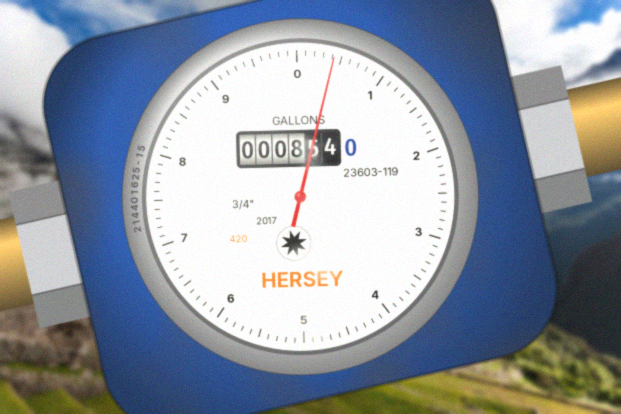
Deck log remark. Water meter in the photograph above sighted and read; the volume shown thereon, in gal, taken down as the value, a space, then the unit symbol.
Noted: 8540.4 gal
